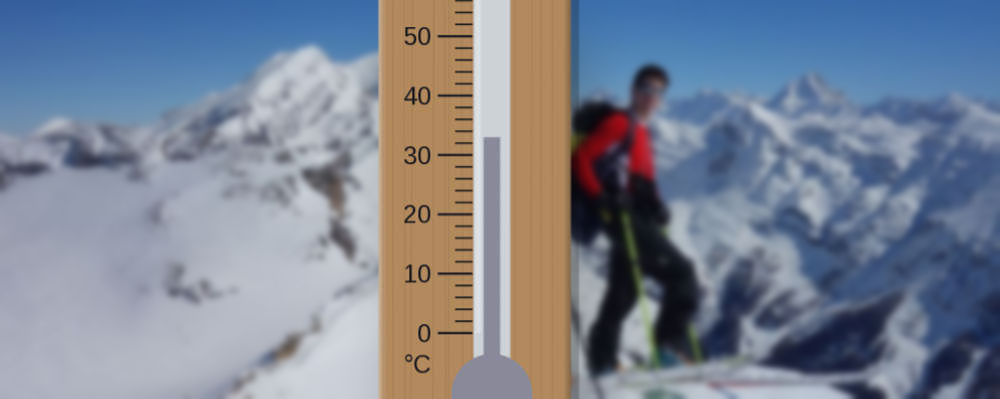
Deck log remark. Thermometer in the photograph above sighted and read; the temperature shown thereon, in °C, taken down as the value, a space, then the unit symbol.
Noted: 33 °C
